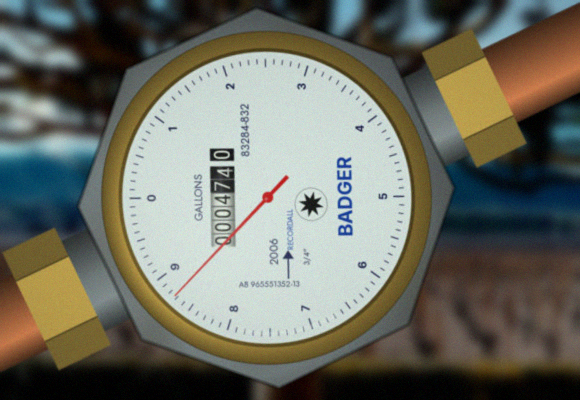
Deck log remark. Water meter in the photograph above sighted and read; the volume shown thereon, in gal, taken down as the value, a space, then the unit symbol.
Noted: 4738.7 gal
